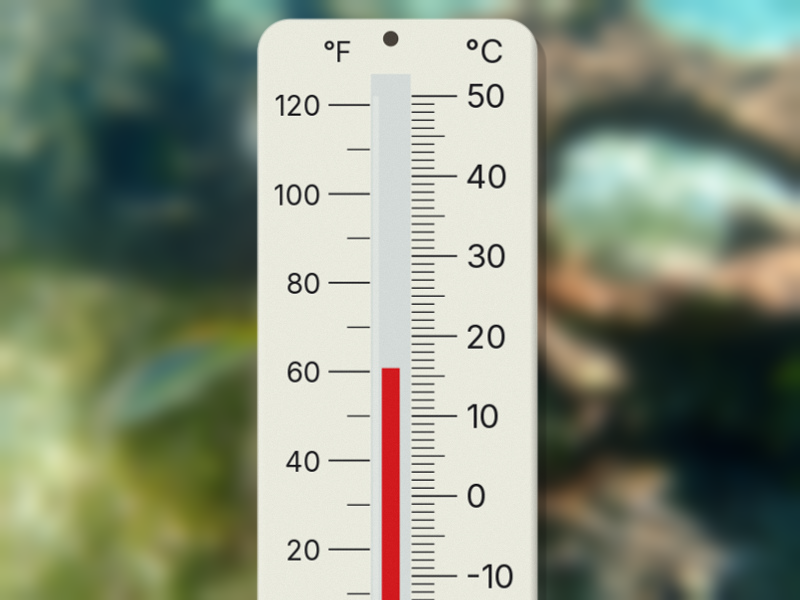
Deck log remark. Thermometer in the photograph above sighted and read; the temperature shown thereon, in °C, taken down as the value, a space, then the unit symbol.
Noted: 16 °C
